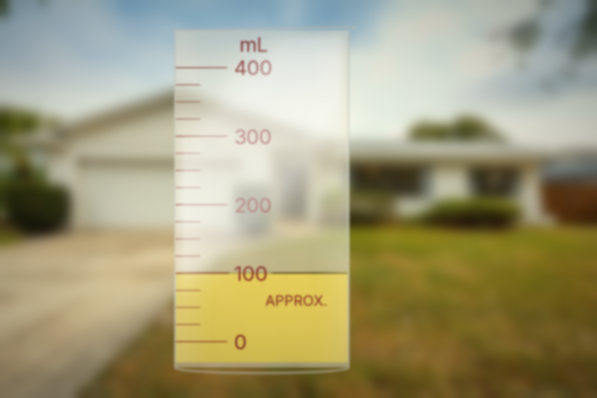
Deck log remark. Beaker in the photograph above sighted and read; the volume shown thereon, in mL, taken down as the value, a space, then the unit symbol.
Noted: 100 mL
